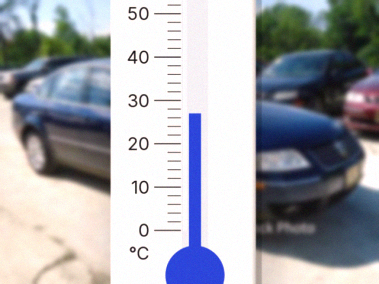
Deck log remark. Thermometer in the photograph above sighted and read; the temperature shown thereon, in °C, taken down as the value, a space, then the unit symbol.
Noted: 27 °C
